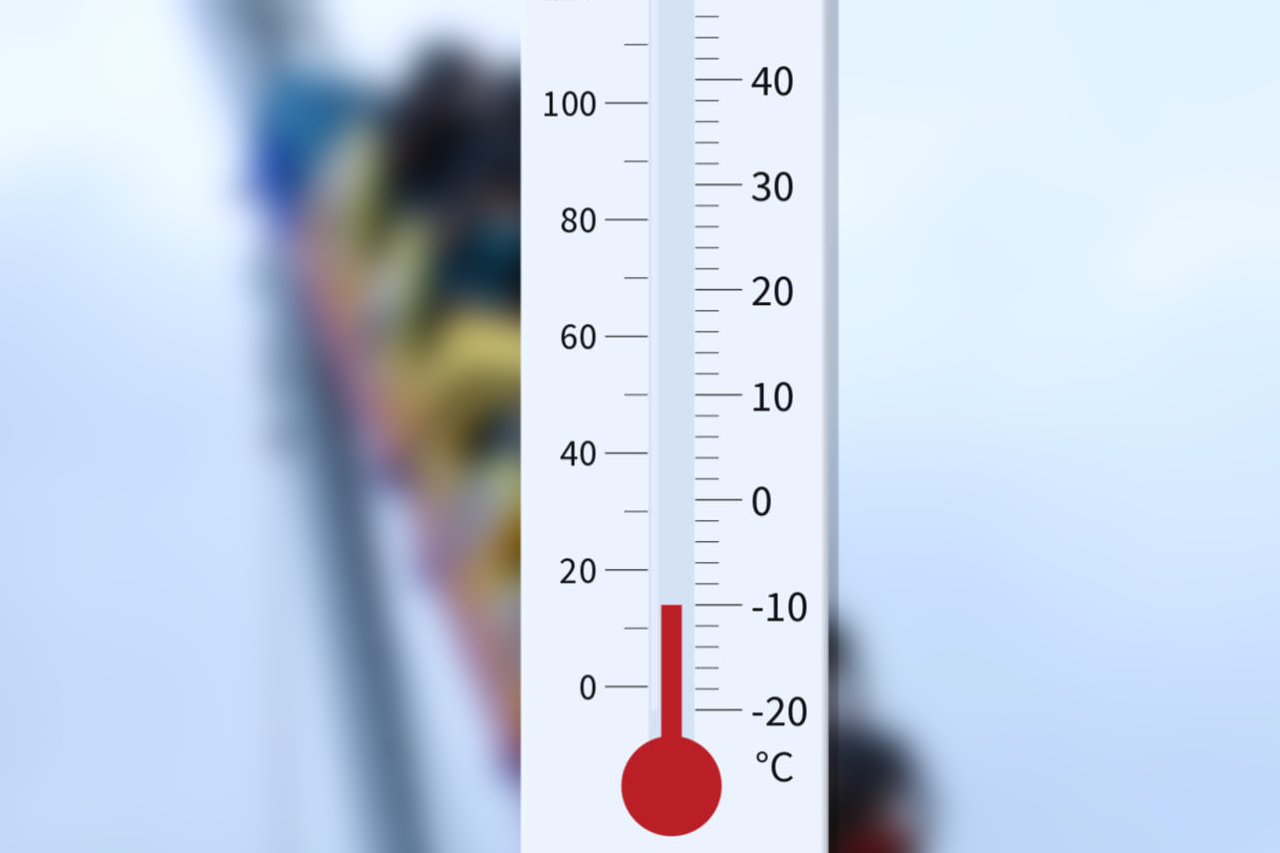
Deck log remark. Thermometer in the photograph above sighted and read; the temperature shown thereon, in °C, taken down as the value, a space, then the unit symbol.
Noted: -10 °C
